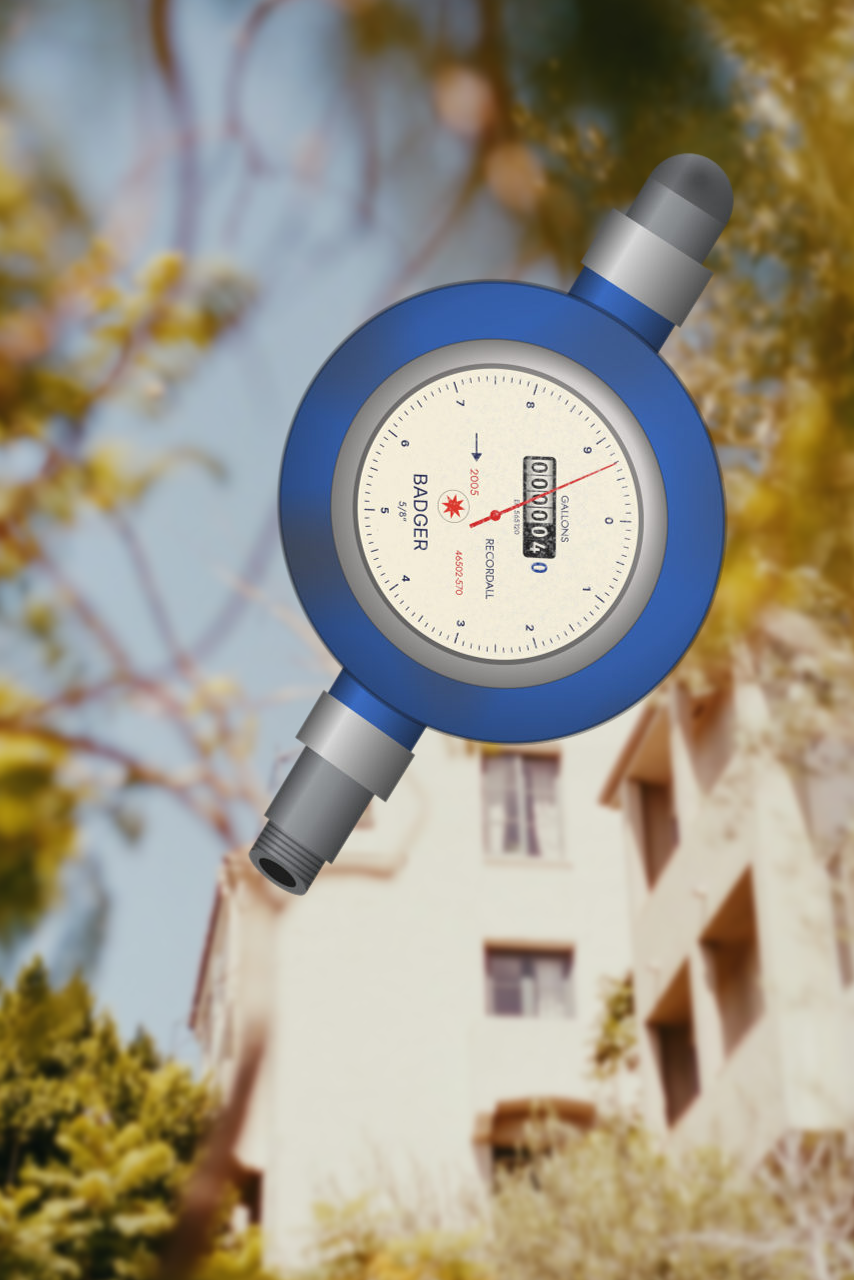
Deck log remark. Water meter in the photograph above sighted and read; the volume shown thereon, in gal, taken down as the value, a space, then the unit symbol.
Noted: 39.3 gal
